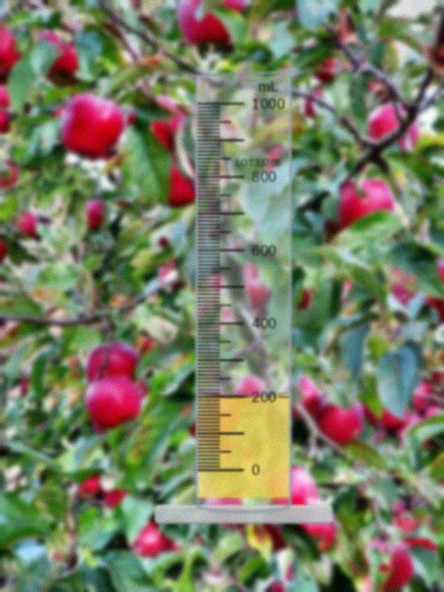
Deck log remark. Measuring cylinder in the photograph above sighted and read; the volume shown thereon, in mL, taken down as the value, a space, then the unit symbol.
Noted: 200 mL
